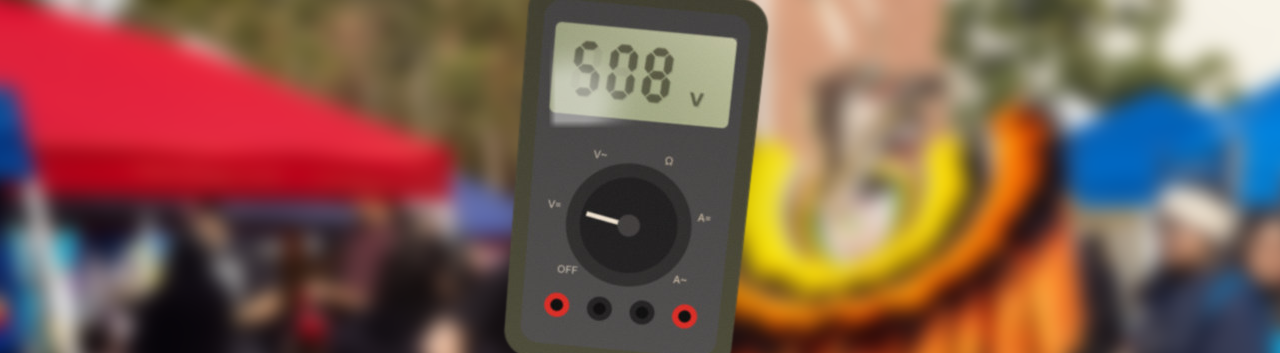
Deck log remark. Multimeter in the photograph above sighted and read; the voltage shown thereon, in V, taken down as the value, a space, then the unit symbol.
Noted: 508 V
